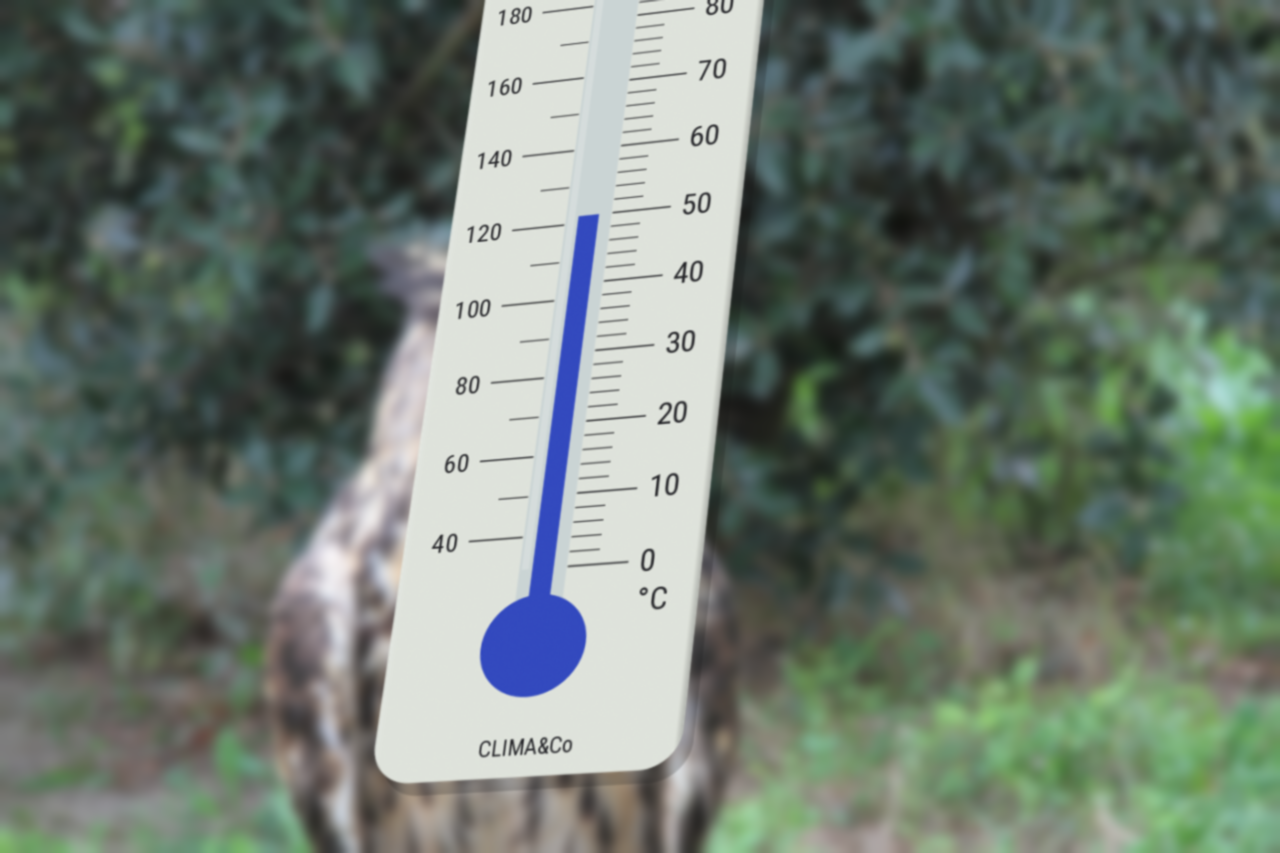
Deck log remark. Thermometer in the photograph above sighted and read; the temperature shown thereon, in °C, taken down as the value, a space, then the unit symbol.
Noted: 50 °C
